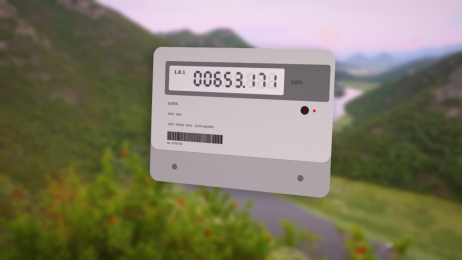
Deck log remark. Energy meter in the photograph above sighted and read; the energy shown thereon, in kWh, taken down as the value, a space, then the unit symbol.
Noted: 653.171 kWh
